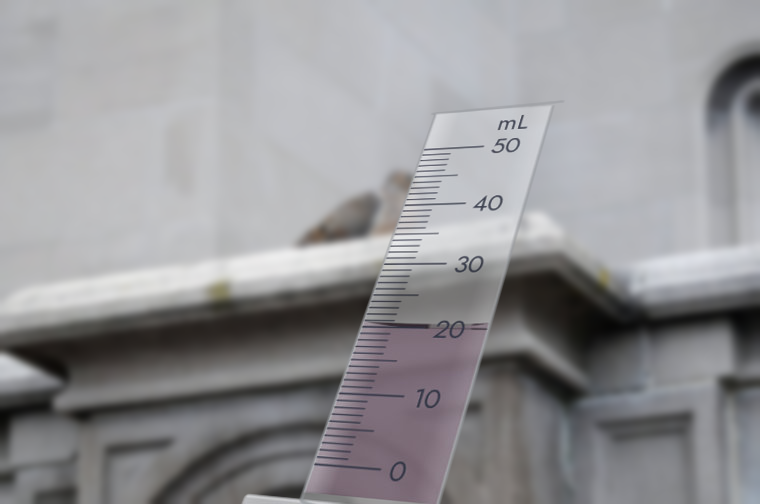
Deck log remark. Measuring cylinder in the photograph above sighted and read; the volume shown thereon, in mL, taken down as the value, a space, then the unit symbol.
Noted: 20 mL
